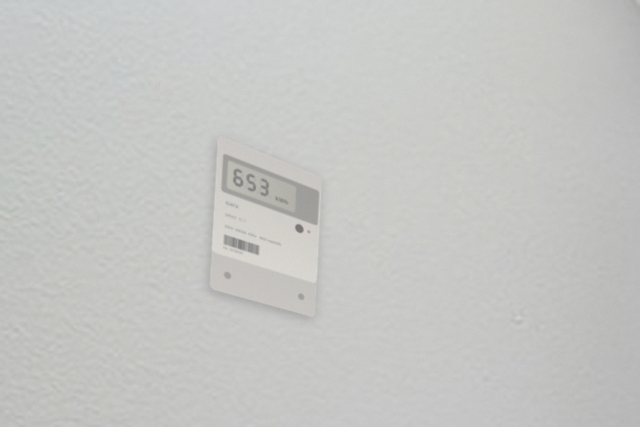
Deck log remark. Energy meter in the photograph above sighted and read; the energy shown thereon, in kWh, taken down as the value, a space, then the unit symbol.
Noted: 653 kWh
